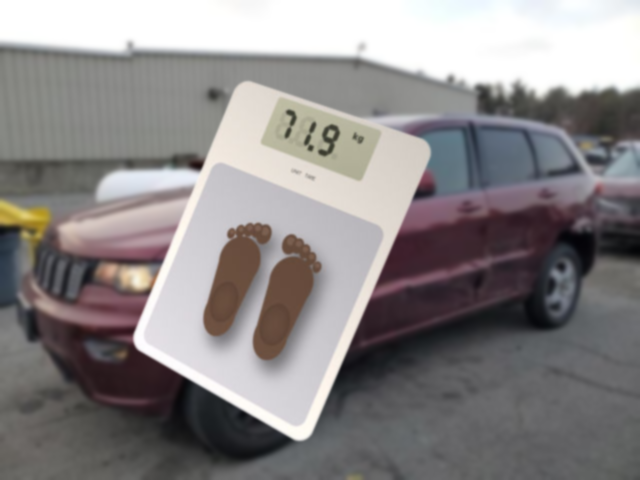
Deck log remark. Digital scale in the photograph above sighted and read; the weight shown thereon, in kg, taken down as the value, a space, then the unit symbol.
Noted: 71.9 kg
